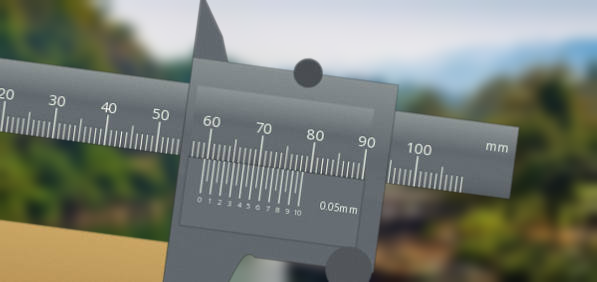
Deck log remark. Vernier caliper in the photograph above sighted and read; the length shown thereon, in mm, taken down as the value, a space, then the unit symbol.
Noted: 59.5 mm
